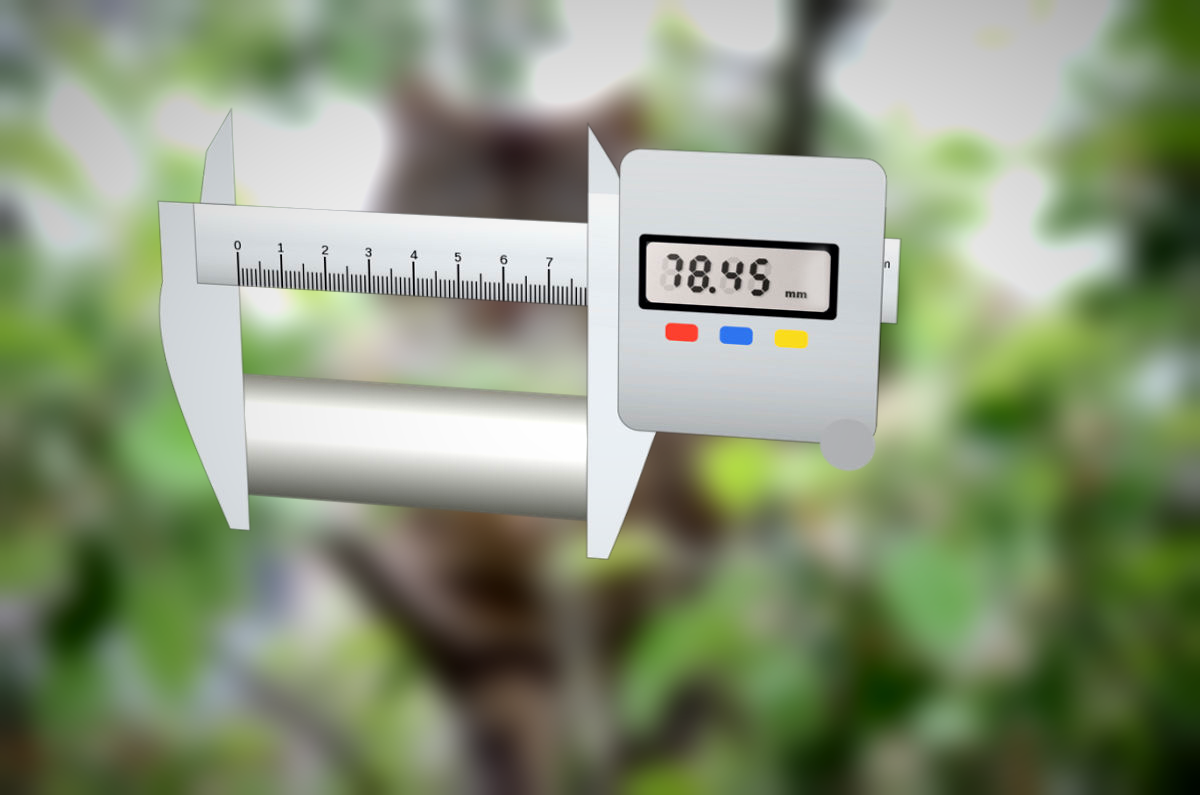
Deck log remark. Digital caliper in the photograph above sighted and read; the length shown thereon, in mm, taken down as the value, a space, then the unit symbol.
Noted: 78.45 mm
